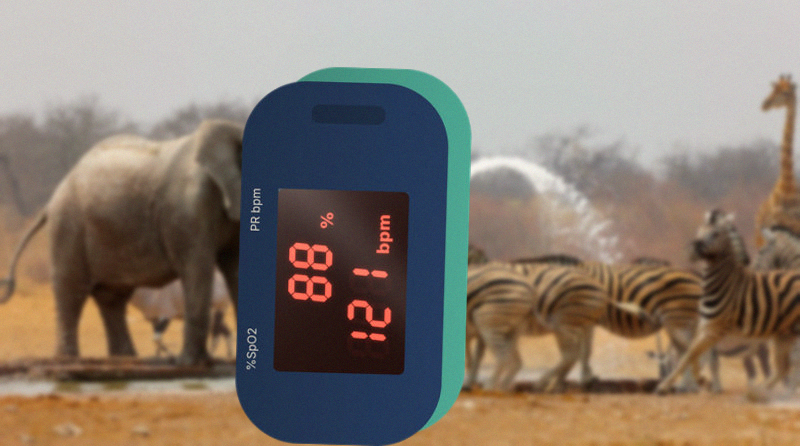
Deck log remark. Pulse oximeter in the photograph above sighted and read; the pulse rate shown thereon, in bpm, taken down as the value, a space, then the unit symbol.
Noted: 121 bpm
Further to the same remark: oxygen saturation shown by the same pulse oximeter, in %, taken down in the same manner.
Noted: 88 %
